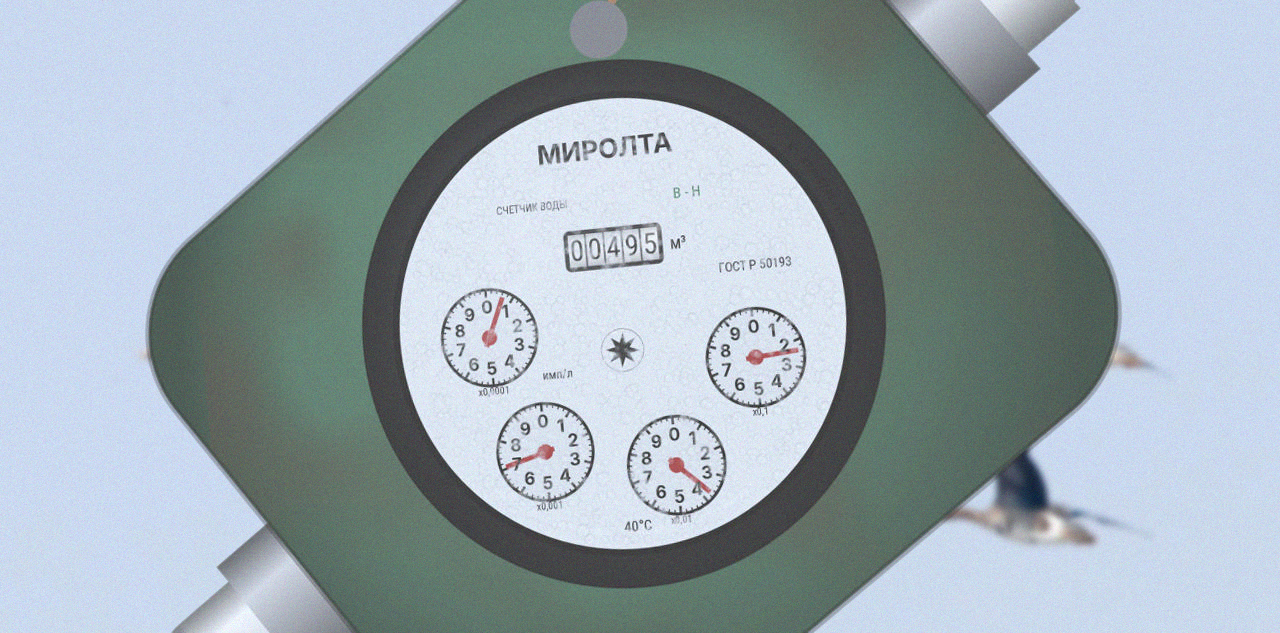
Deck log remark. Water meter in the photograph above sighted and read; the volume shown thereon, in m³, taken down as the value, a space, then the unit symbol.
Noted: 495.2370 m³
